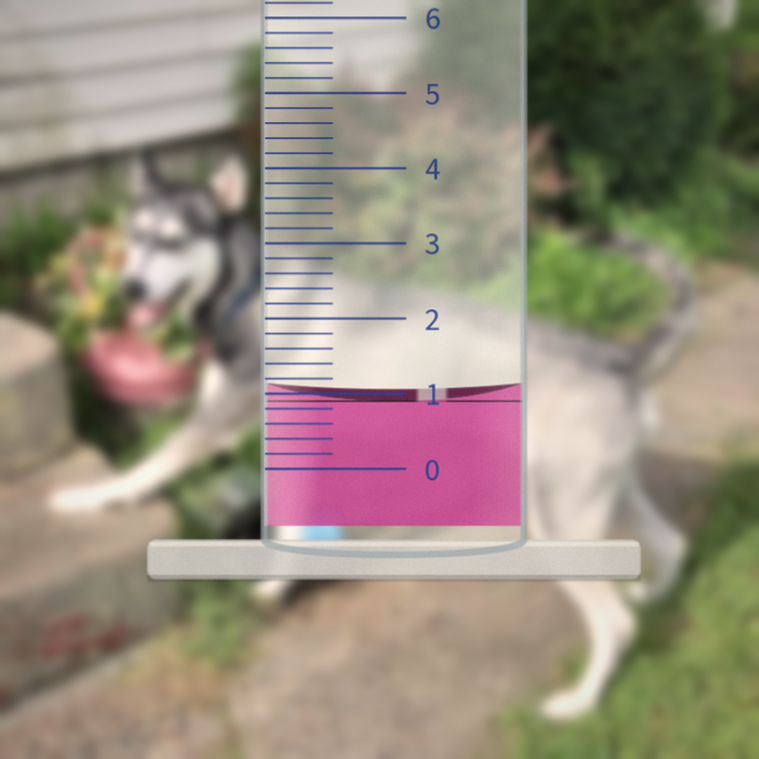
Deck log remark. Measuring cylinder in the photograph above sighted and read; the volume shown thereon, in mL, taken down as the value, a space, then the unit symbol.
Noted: 0.9 mL
